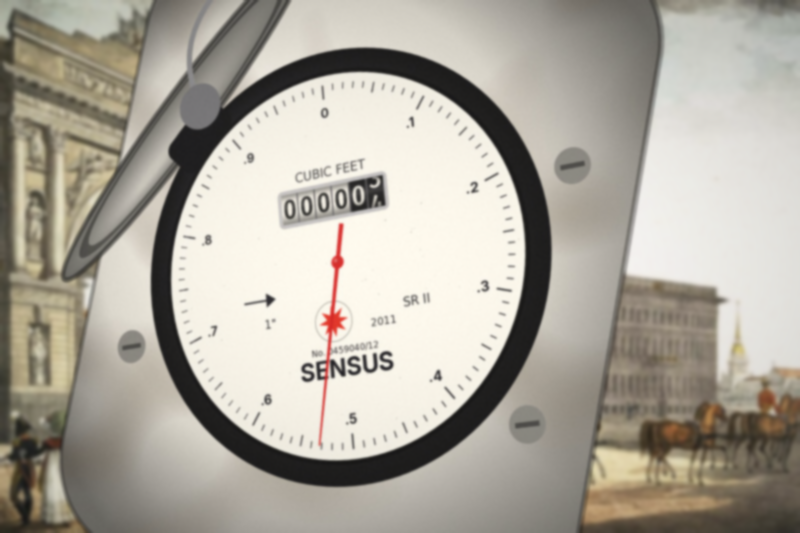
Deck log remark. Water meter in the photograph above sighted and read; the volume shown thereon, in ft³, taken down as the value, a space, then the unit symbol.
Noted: 3.53 ft³
